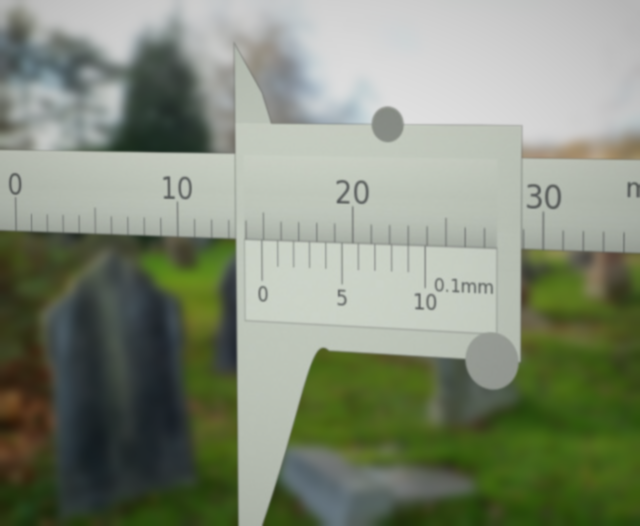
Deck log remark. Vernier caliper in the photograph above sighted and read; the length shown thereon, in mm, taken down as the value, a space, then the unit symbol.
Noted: 14.9 mm
